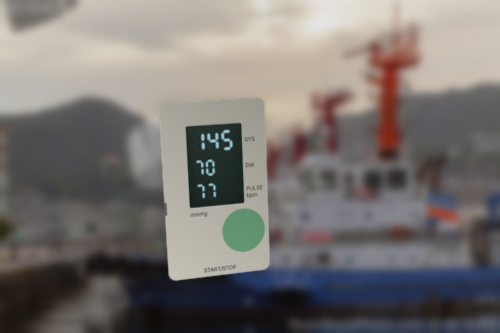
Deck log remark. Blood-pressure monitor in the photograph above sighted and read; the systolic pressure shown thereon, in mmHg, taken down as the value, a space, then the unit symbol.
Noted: 145 mmHg
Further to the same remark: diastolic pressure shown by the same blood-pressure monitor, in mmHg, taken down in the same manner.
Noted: 70 mmHg
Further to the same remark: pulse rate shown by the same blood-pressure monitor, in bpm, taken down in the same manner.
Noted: 77 bpm
